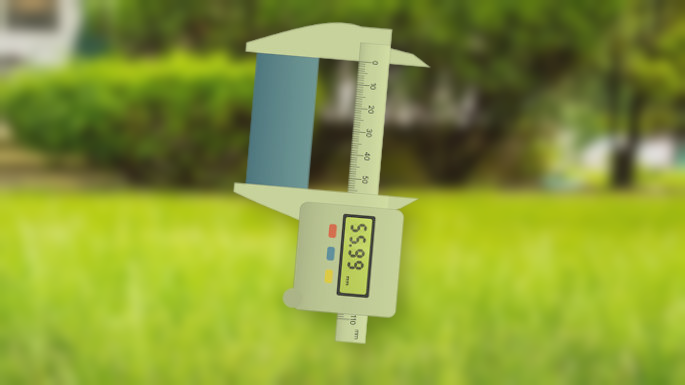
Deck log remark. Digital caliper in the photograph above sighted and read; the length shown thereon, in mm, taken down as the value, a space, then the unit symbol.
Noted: 55.99 mm
